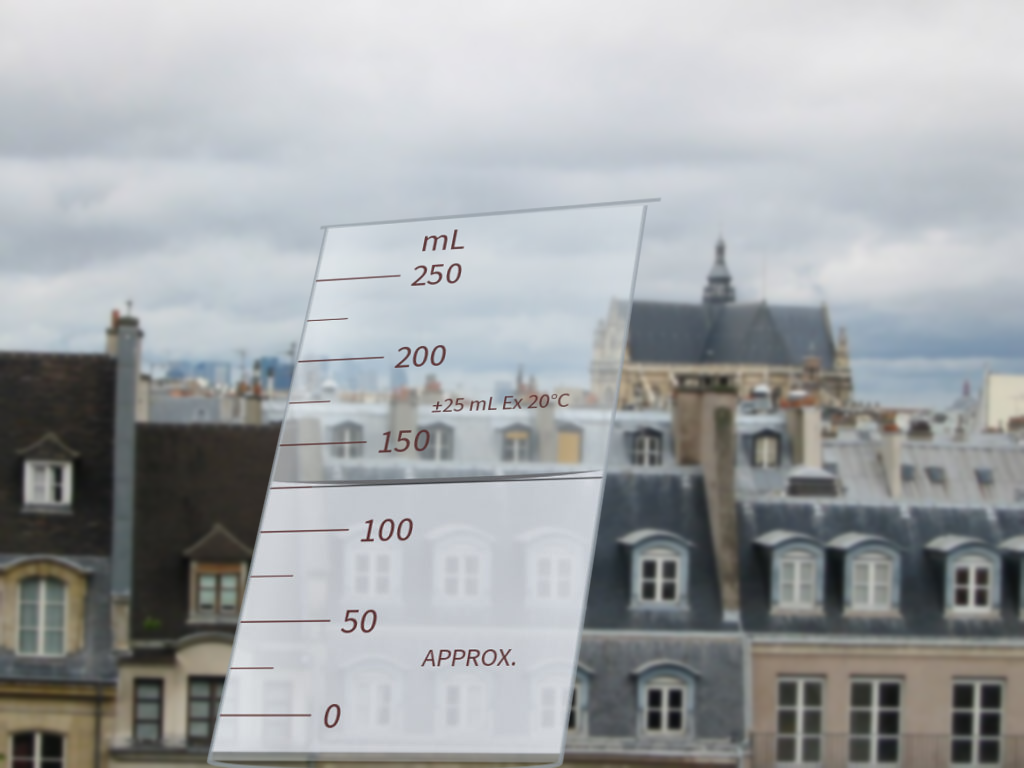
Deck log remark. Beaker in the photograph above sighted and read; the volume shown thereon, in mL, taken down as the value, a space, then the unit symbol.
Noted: 125 mL
